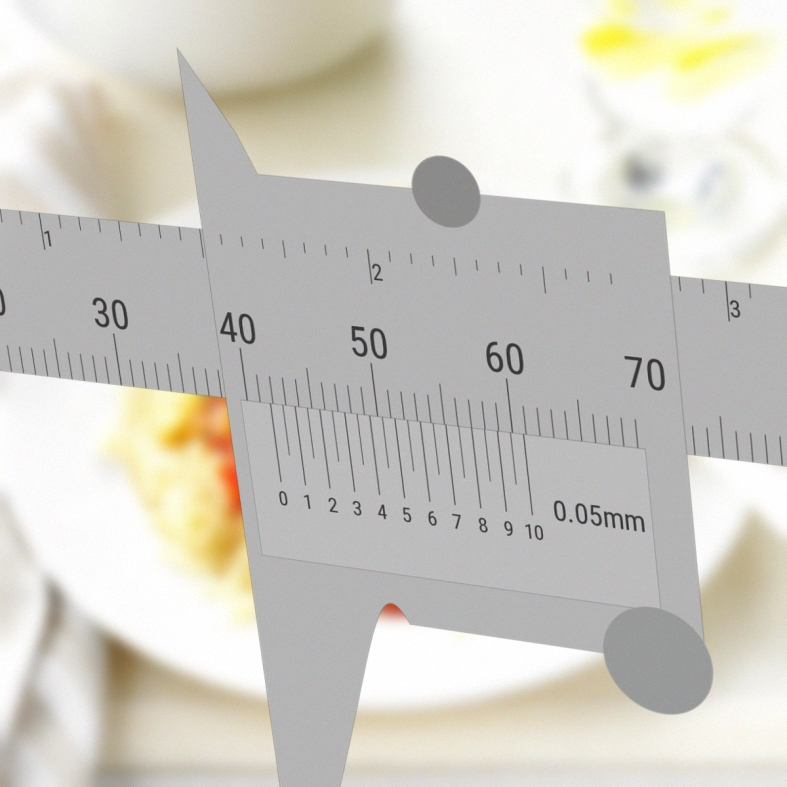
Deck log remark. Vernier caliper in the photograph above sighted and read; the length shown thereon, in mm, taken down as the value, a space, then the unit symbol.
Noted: 41.8 mm
